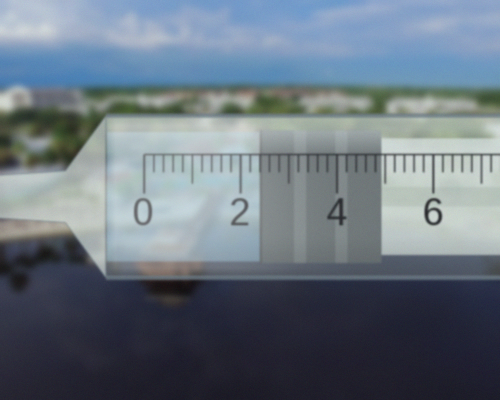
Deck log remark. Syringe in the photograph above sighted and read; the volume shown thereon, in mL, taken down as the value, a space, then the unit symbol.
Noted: 2.4 mL
